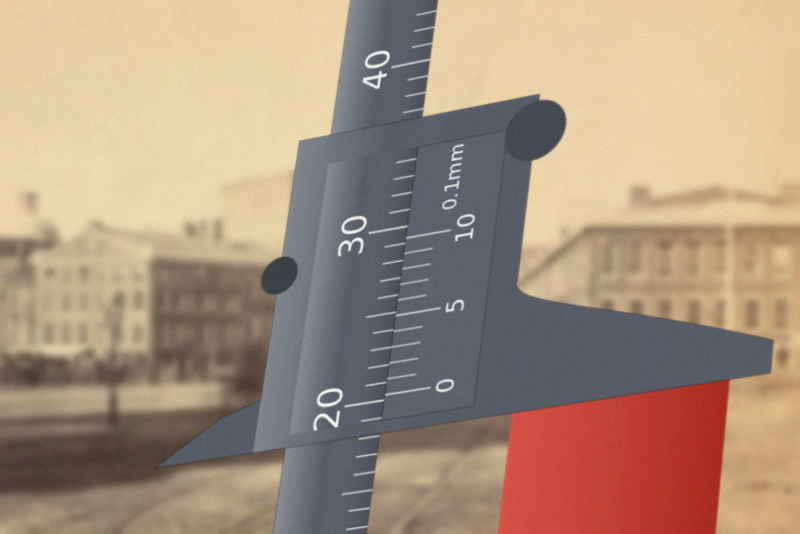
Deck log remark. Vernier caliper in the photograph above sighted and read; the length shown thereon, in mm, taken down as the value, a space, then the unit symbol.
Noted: 20.3 mm
